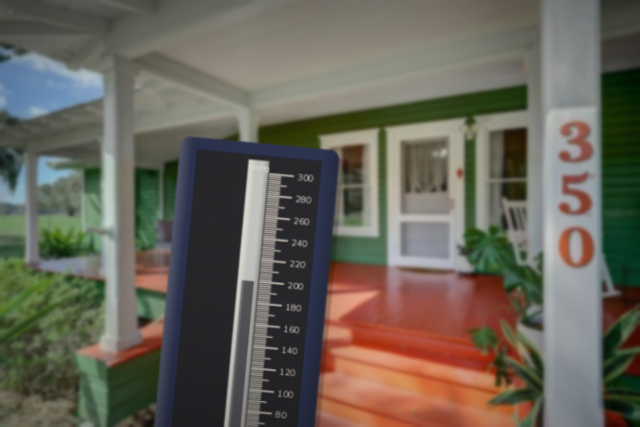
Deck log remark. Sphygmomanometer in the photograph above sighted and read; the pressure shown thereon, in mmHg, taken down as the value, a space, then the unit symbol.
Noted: 200 mmHg
